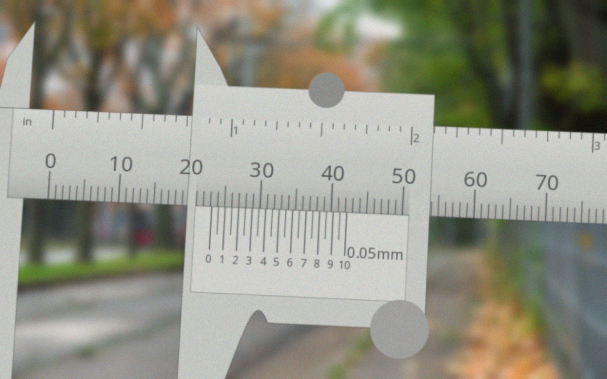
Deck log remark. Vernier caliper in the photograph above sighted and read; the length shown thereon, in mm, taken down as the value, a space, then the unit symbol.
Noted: 23.2 mm
